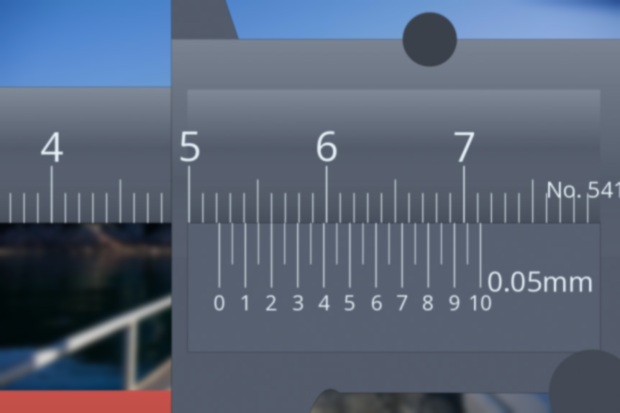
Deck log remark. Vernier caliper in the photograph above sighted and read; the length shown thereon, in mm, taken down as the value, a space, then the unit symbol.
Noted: 52.2 mm
